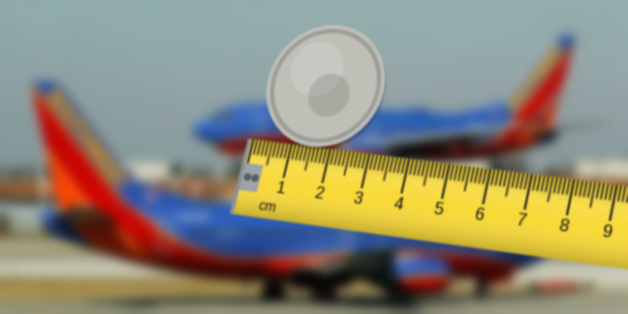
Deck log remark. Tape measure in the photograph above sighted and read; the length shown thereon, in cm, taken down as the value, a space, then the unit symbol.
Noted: 3 cm
